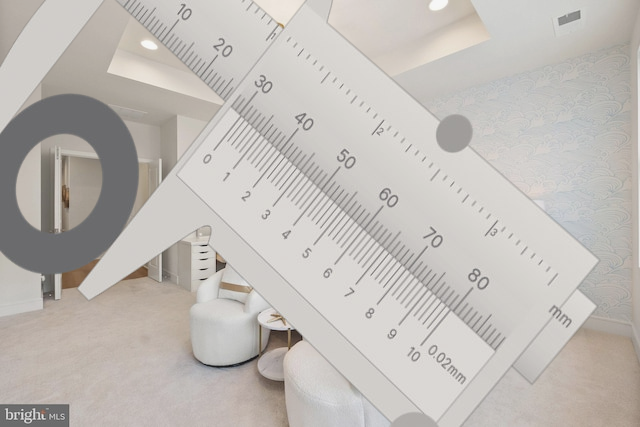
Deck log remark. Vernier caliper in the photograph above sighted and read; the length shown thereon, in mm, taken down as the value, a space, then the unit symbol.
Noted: 30.5 mm
